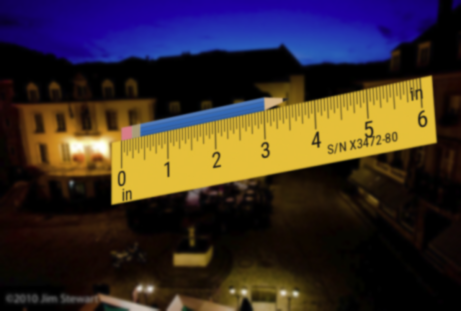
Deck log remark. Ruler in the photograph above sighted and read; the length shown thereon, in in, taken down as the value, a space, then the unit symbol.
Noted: 3.5 in
